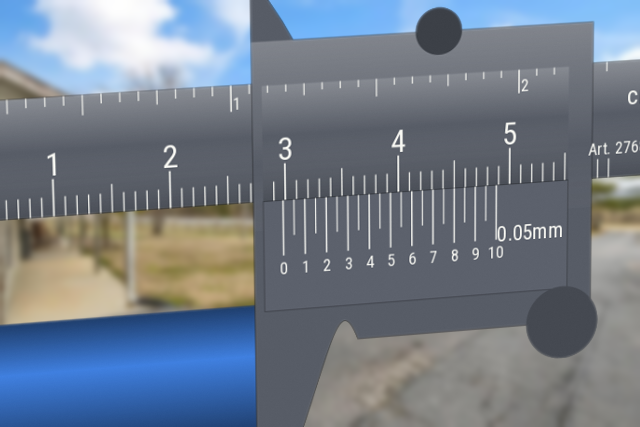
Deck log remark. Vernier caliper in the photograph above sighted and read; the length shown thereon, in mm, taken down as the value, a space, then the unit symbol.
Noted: 29.8 mm
